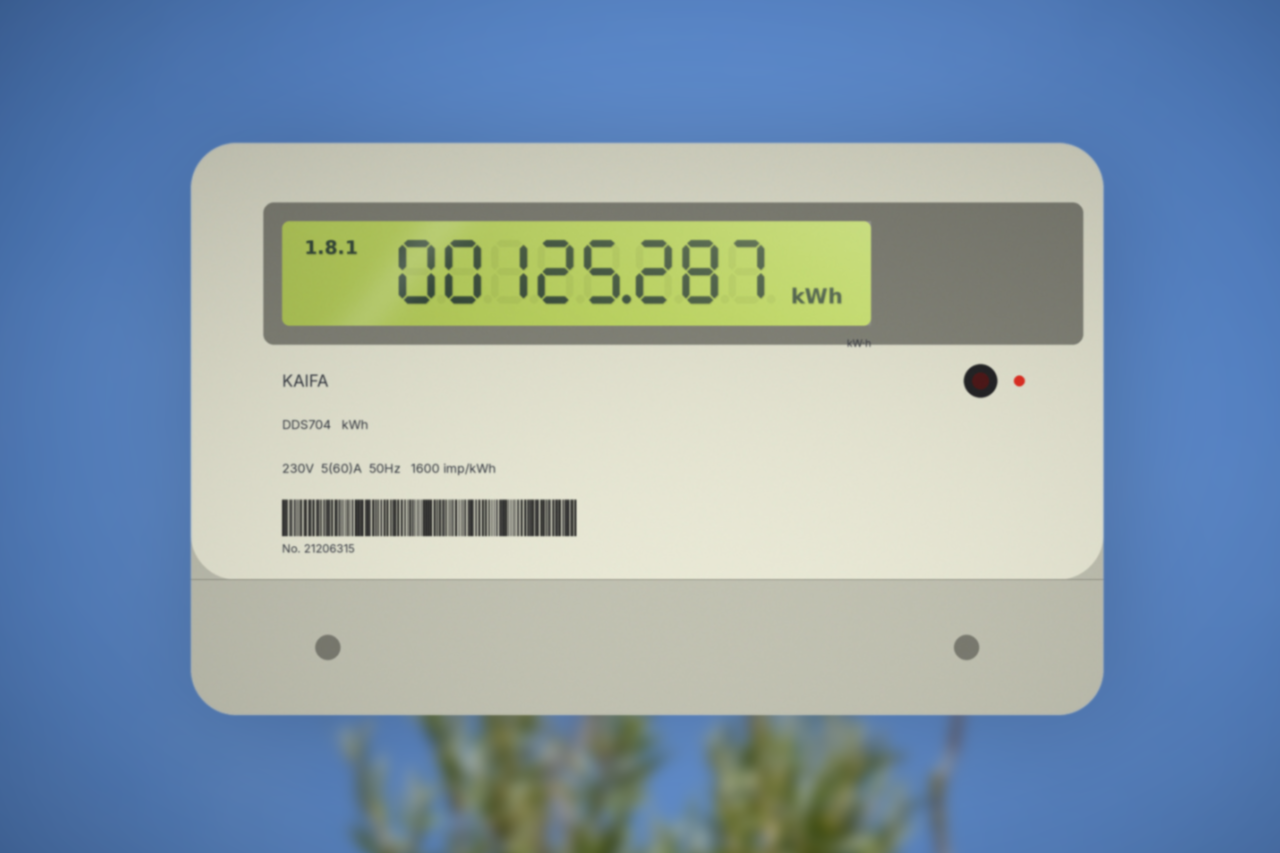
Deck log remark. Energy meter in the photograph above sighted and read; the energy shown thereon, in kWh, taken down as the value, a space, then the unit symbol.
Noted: 125.287 kWh
